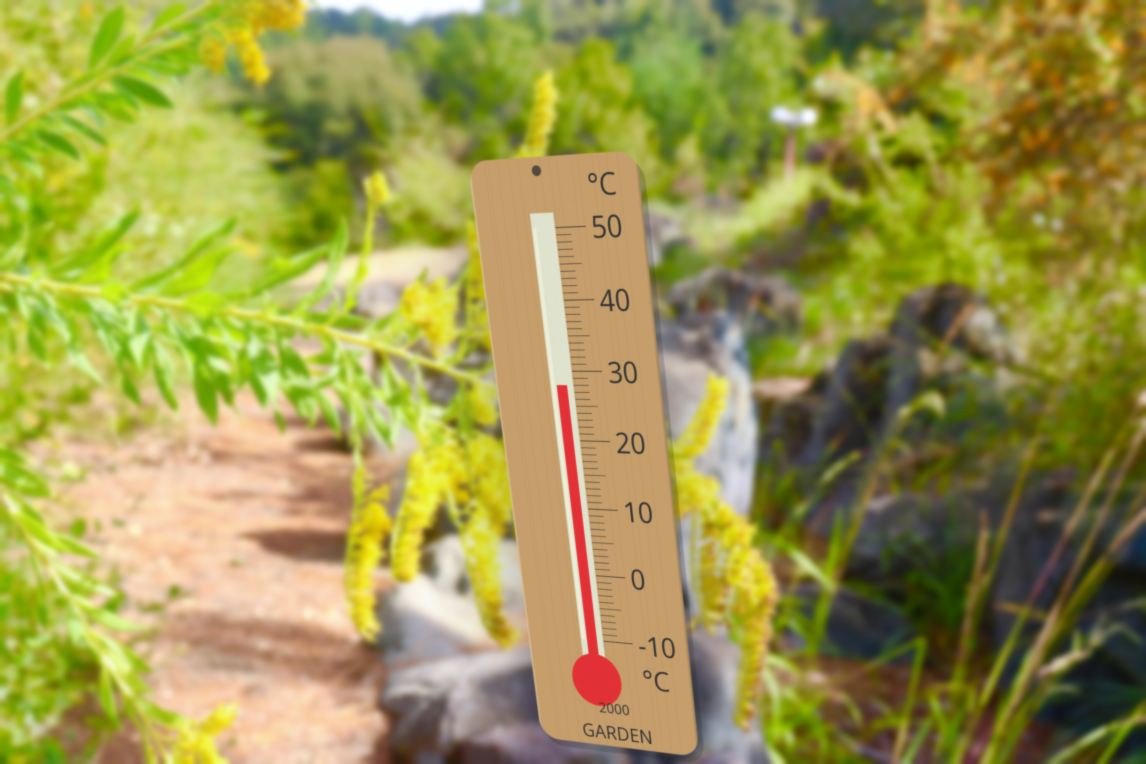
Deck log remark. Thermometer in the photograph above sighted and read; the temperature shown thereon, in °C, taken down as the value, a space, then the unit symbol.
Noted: 28 °C
